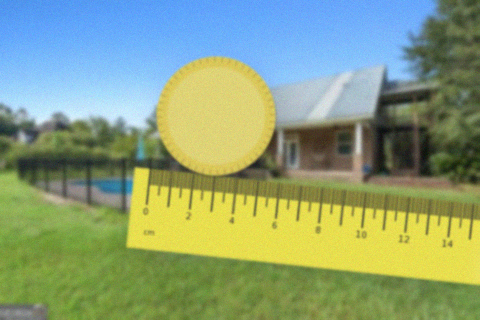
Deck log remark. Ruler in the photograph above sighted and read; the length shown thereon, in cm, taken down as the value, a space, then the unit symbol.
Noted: 5.5 cm
